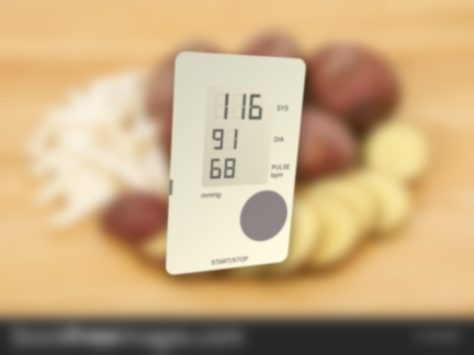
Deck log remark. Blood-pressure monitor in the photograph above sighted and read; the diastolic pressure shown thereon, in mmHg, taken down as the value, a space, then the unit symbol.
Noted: 91 mmHg
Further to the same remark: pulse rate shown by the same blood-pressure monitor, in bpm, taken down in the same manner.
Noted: 68 bpm
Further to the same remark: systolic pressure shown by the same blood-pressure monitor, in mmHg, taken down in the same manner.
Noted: 116 mmHg
